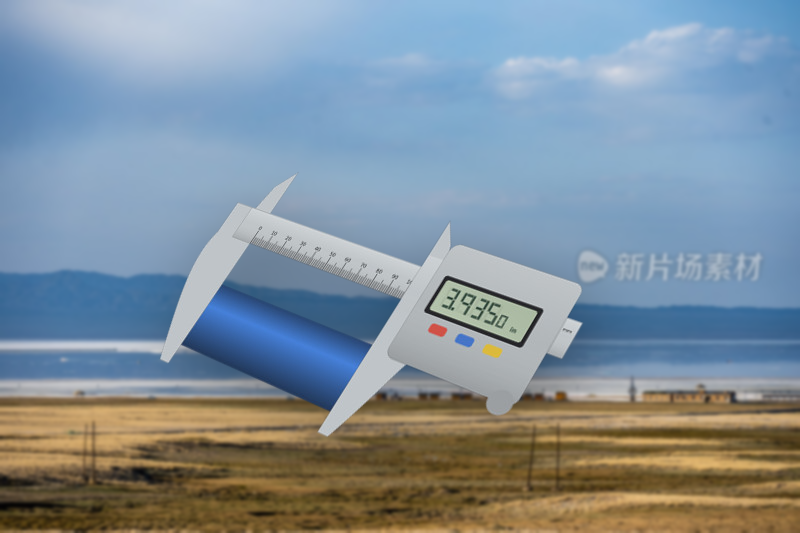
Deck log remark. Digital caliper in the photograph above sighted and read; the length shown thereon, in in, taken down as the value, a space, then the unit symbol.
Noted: 3.9350 in
